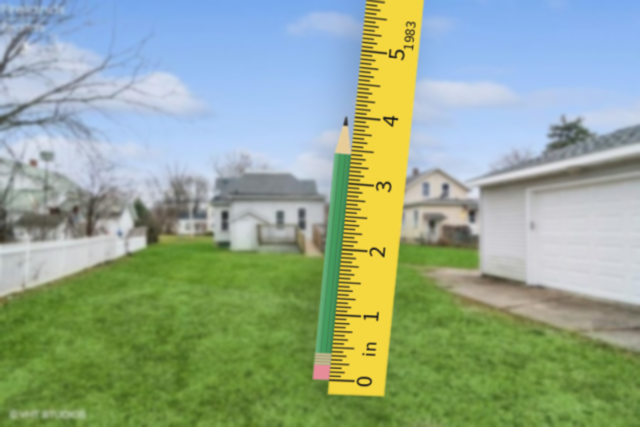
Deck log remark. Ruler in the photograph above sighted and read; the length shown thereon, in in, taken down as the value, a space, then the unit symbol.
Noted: 4 in
